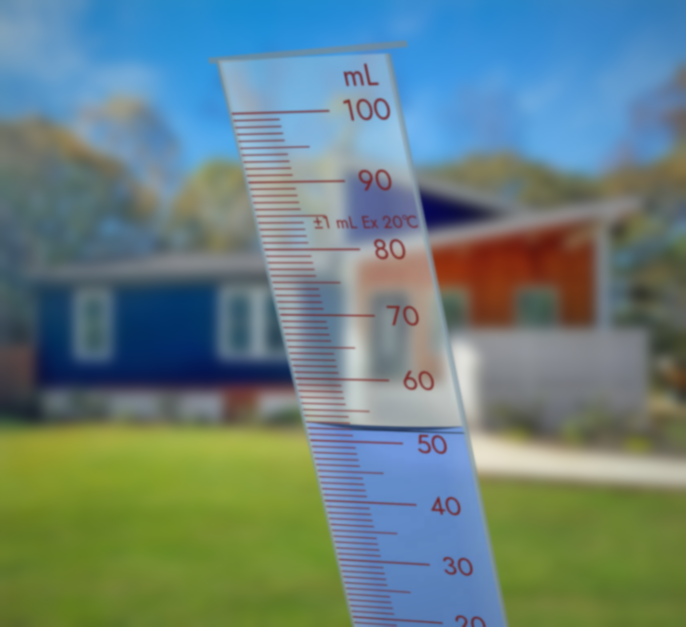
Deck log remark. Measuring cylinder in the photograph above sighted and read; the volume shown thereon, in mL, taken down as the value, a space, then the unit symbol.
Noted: 52 mL
